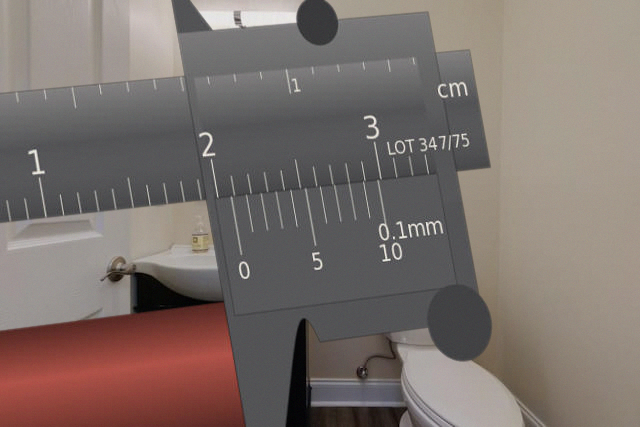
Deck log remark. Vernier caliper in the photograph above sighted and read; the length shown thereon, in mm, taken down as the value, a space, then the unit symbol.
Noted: 20.8 mm
